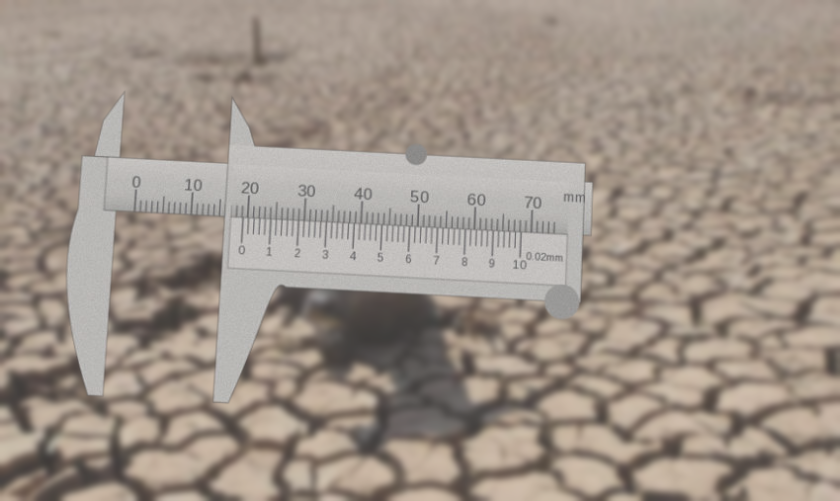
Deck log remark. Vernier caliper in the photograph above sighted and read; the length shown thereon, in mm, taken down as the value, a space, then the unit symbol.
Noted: 19.2 mm
